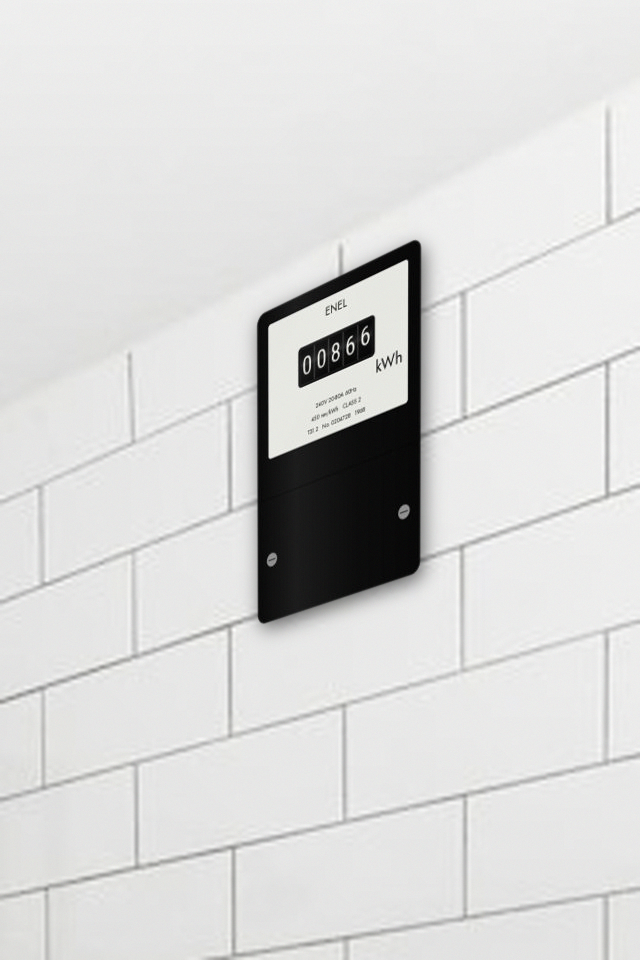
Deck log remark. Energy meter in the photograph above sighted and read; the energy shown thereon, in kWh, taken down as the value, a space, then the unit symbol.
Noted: 866 kWh
